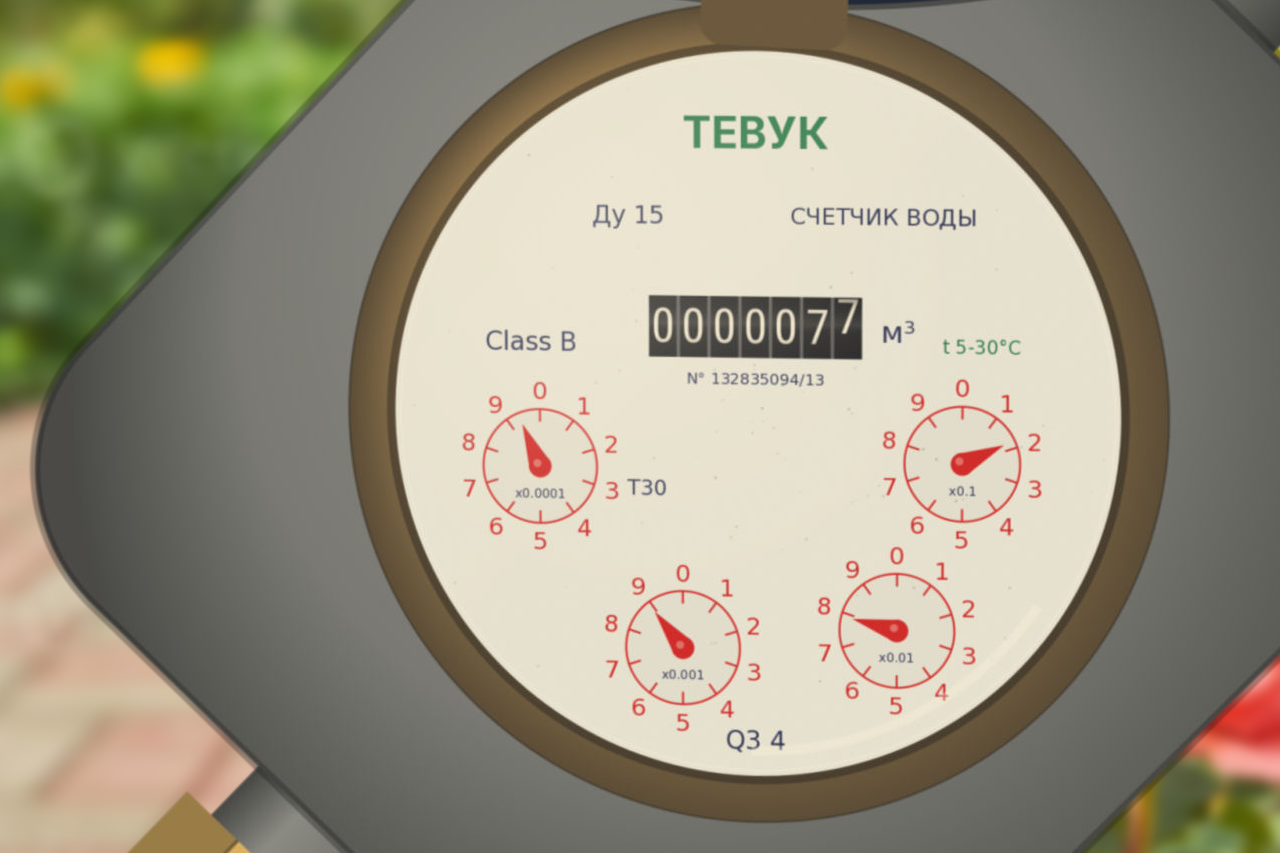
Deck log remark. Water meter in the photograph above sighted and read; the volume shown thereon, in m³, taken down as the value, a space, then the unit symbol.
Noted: 77.1789 m³
